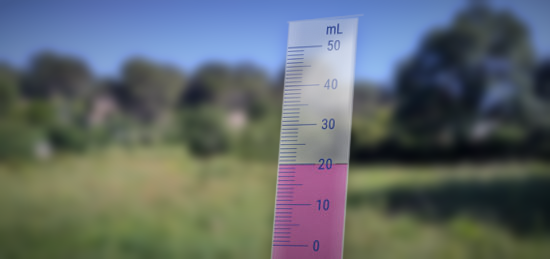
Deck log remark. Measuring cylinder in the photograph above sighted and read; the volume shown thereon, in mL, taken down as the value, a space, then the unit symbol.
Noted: 20 mL
